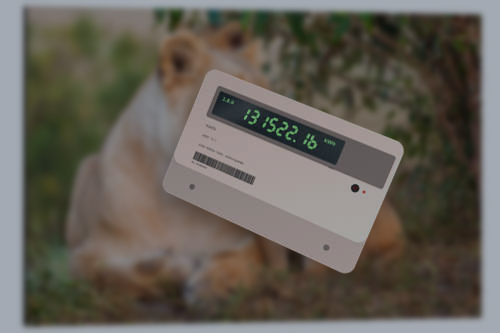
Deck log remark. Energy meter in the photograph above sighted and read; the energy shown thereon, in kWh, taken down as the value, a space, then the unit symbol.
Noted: 131522.16 kWh
